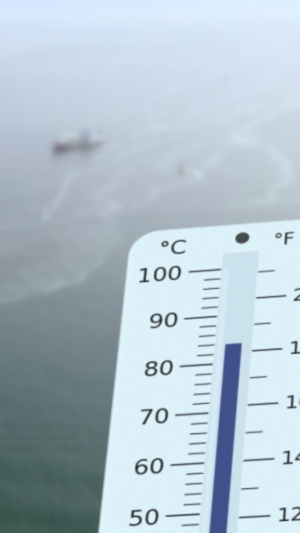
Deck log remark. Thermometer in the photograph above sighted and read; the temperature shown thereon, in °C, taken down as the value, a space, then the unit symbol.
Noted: 84 °C
